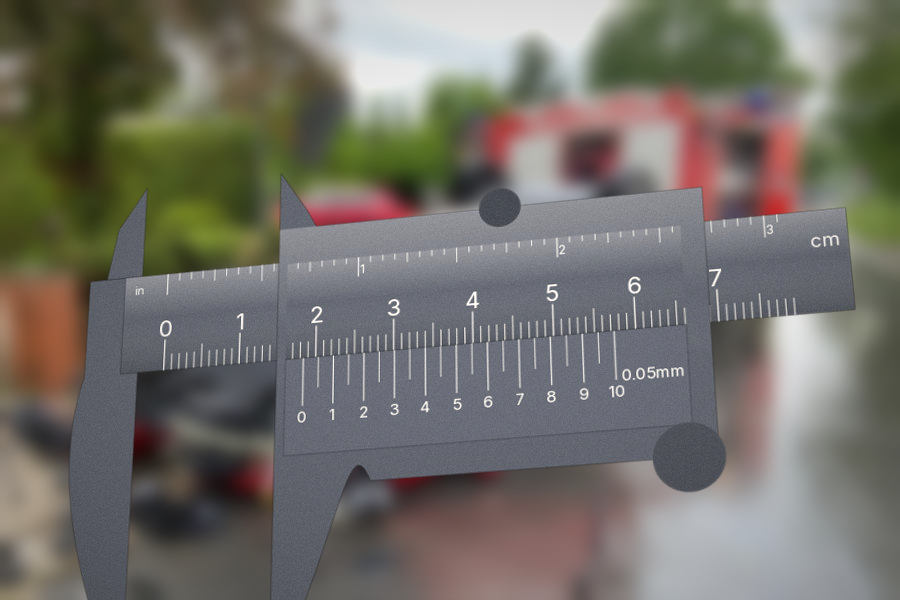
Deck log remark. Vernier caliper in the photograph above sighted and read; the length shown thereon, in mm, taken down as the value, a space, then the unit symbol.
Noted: 18.4 mm
